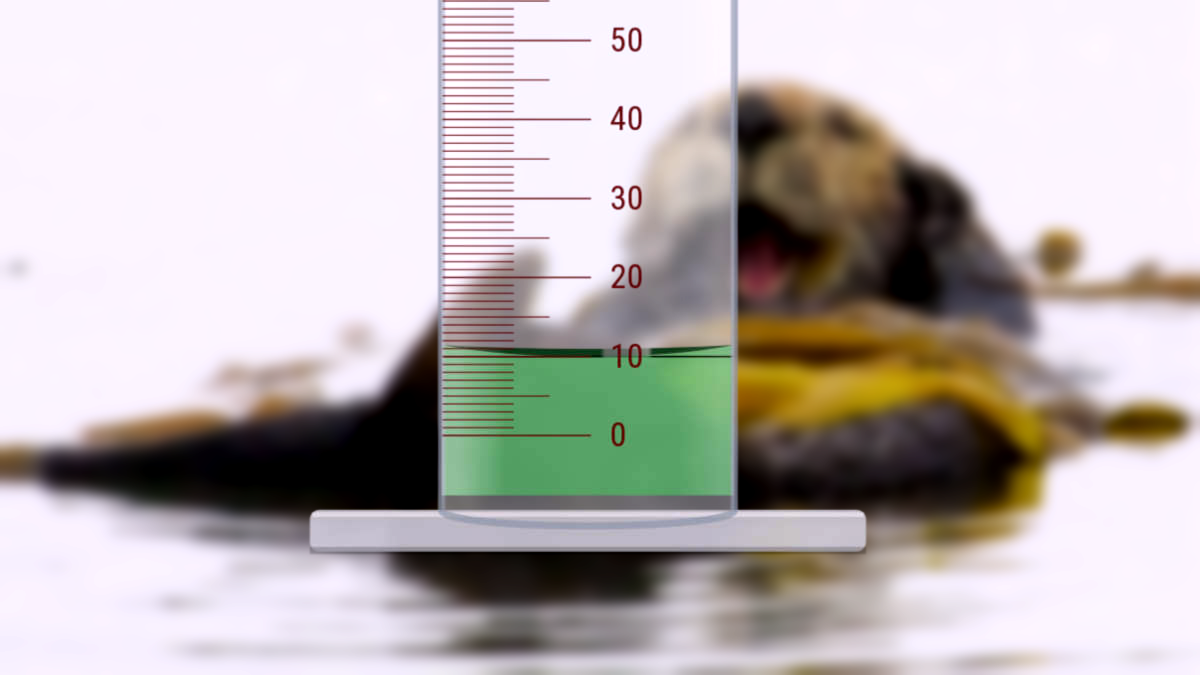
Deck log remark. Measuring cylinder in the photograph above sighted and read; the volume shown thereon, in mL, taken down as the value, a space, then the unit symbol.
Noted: 10 mL
